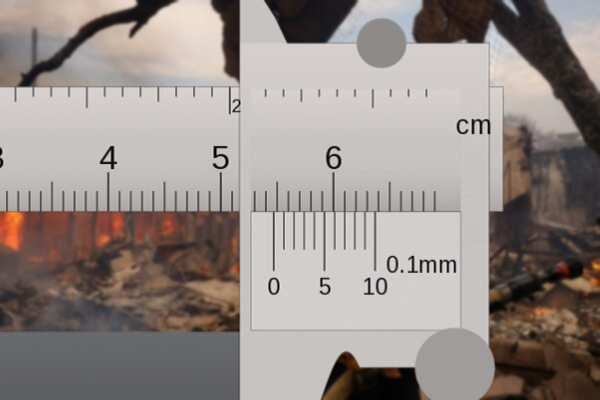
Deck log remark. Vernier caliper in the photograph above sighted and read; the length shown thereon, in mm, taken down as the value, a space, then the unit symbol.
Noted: 54.7 mm
